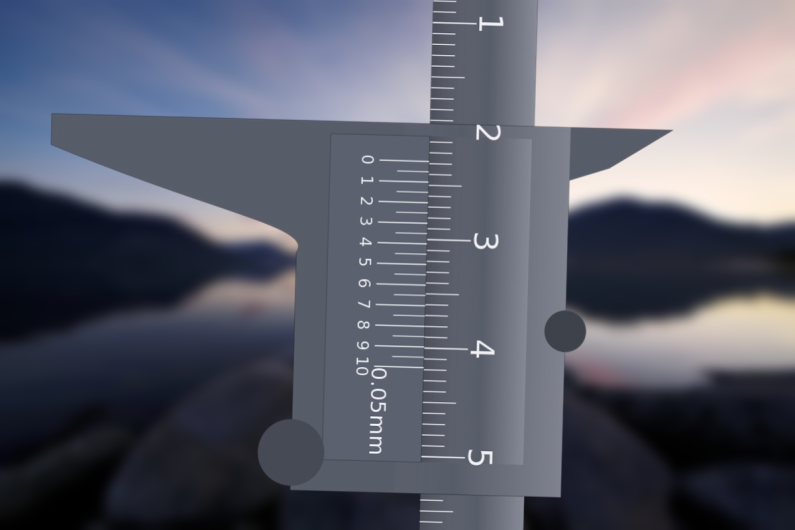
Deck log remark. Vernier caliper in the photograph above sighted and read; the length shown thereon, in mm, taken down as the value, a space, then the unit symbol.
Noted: 22.8 mm
